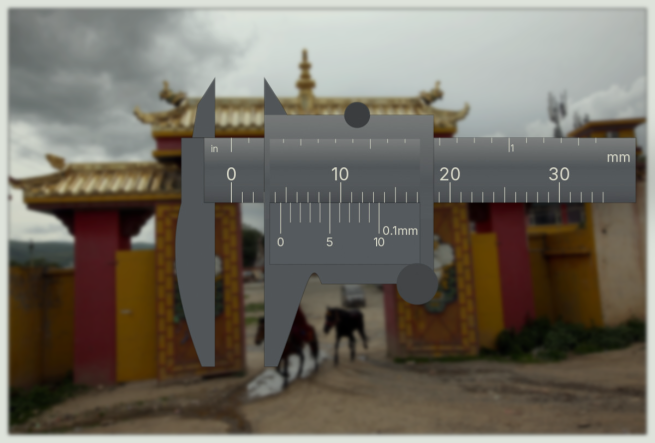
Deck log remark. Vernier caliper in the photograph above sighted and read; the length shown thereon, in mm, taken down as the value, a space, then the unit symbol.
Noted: 4.5 mm
